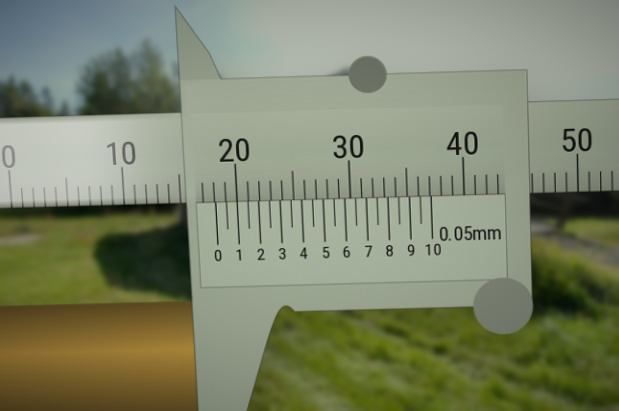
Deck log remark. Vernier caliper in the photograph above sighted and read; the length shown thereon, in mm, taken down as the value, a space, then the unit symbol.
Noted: 18.1 mm
